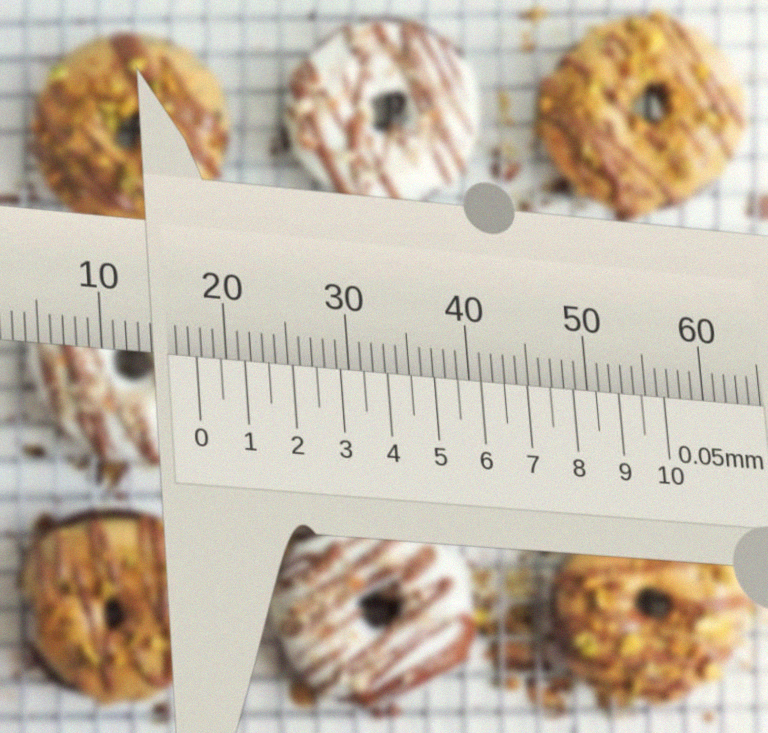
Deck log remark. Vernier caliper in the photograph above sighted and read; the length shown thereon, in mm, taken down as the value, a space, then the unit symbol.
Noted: 17.6 mm
